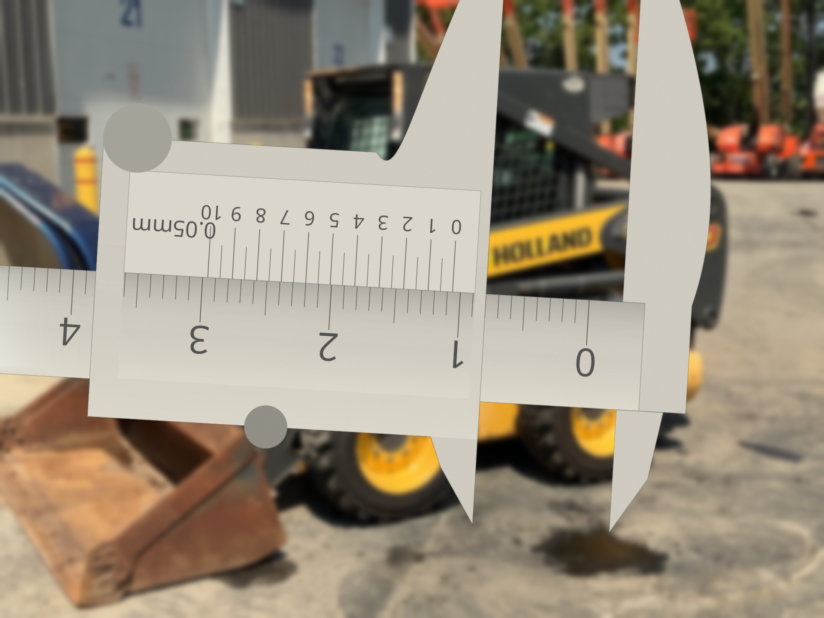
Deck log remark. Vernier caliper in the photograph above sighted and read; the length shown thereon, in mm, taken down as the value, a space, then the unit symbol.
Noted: 10.6 mm
